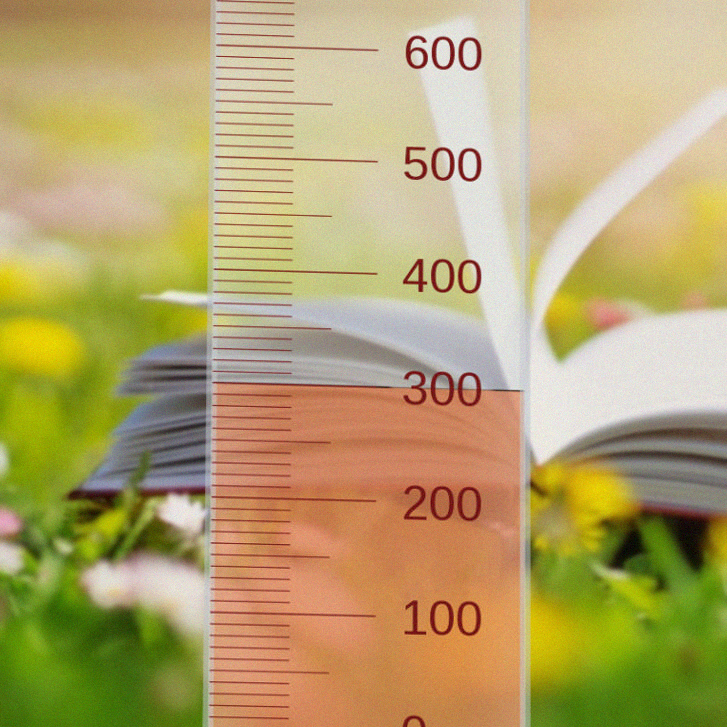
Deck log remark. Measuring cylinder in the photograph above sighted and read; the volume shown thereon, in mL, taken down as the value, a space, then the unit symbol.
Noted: 300 mL
